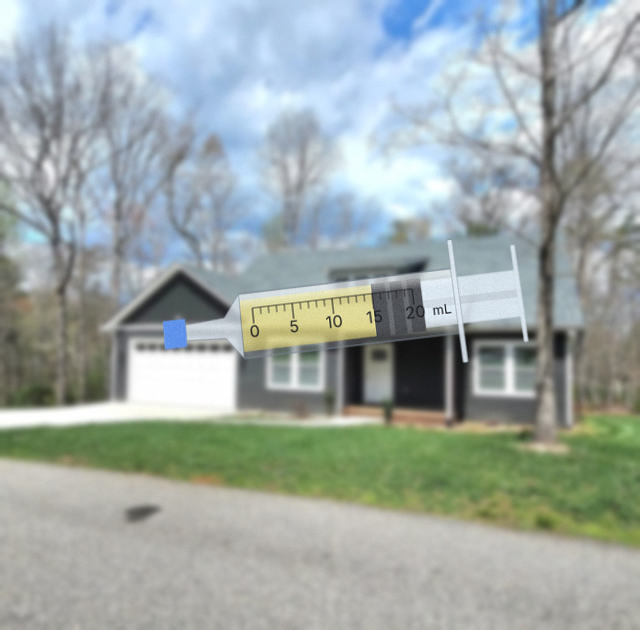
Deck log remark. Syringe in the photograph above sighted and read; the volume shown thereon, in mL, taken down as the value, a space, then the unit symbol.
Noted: 15 mL
